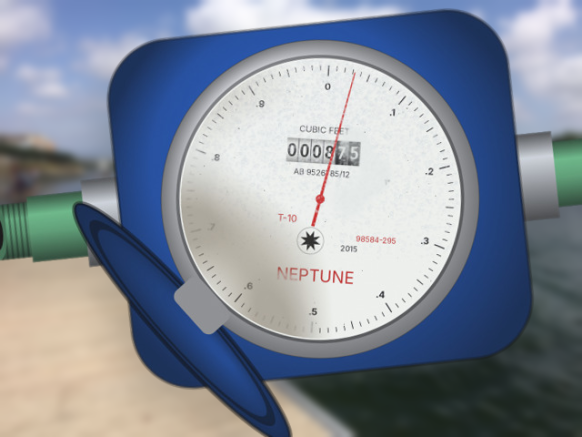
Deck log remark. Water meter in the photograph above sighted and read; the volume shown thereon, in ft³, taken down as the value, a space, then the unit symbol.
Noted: 875.03 ft³
